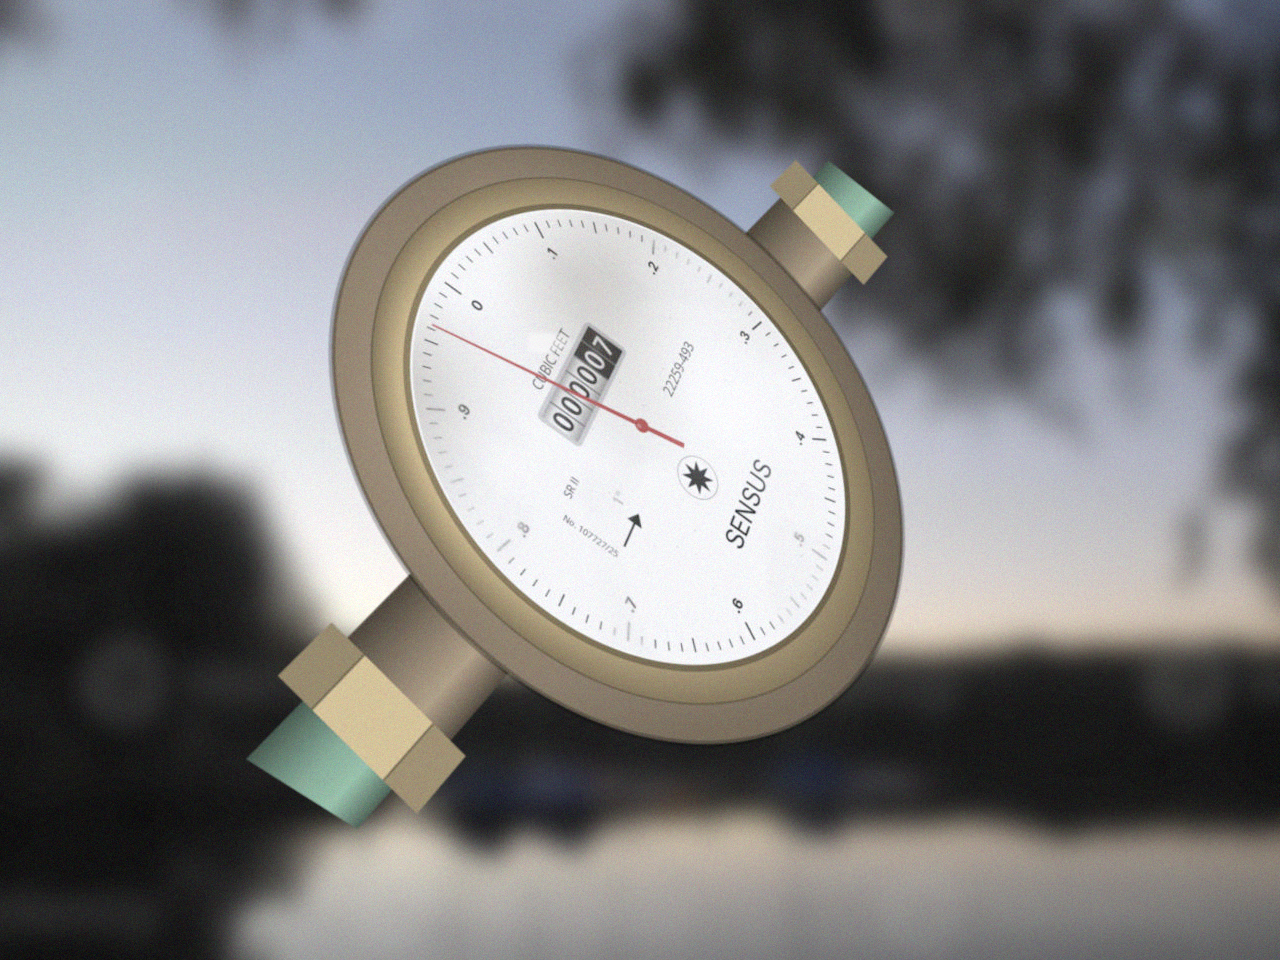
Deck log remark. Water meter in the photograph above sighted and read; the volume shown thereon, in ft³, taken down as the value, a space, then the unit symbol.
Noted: 6.96 ft³
